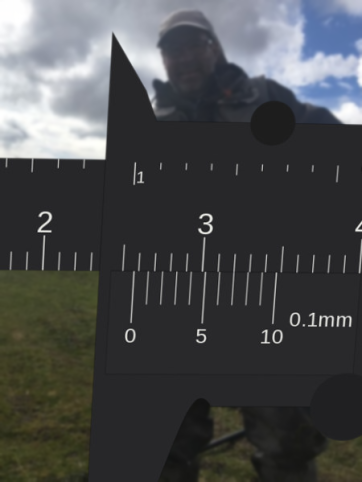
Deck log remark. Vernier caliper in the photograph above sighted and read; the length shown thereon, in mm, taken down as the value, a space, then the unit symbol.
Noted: 25.7 mm
